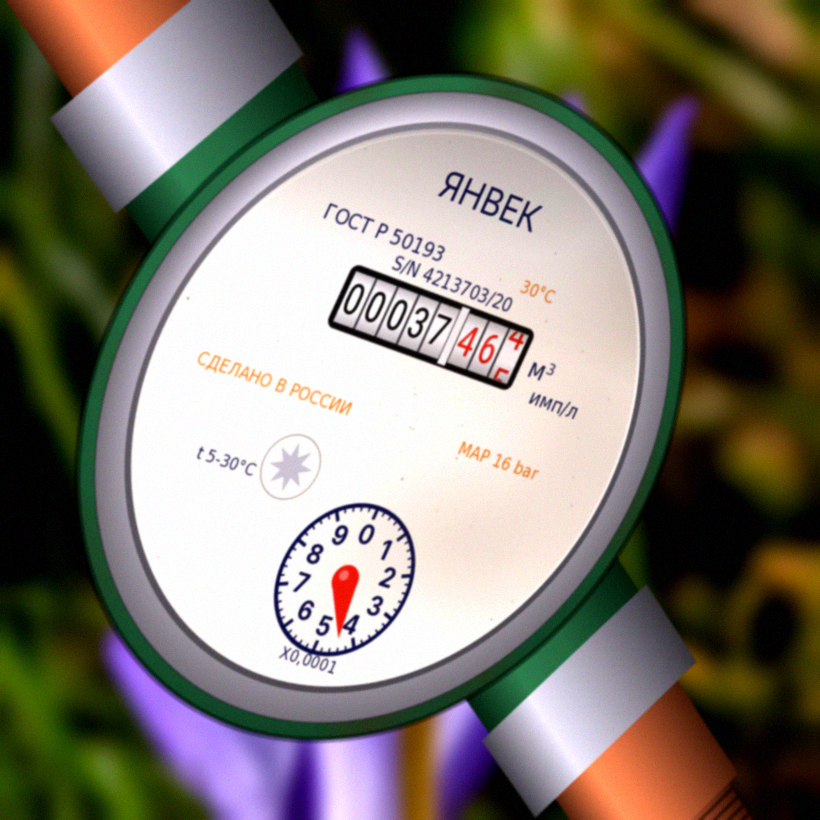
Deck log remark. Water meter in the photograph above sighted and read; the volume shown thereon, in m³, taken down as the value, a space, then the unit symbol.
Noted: 37.4644 m³
